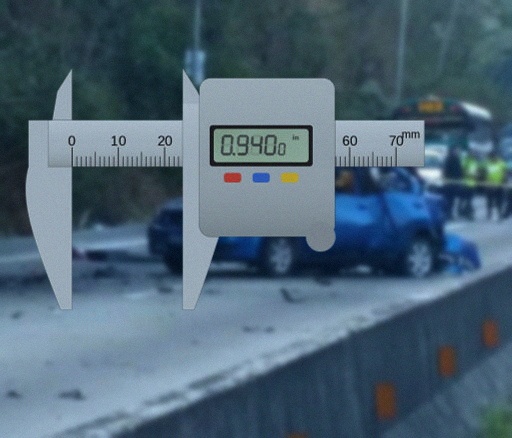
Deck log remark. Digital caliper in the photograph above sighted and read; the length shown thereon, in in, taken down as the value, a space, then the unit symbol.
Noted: 0.9400 in
